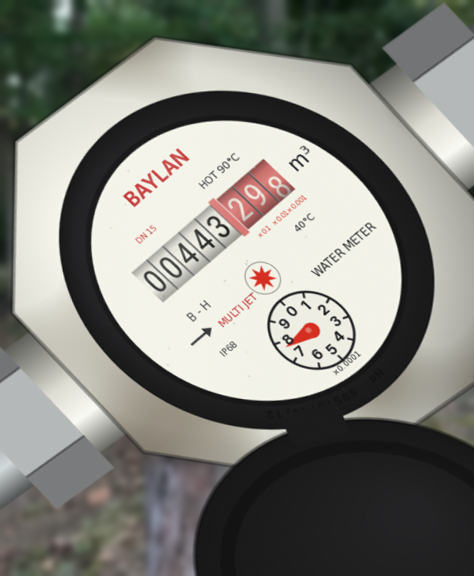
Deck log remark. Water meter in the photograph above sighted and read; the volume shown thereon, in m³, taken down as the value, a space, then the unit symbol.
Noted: 443.2977 m³
